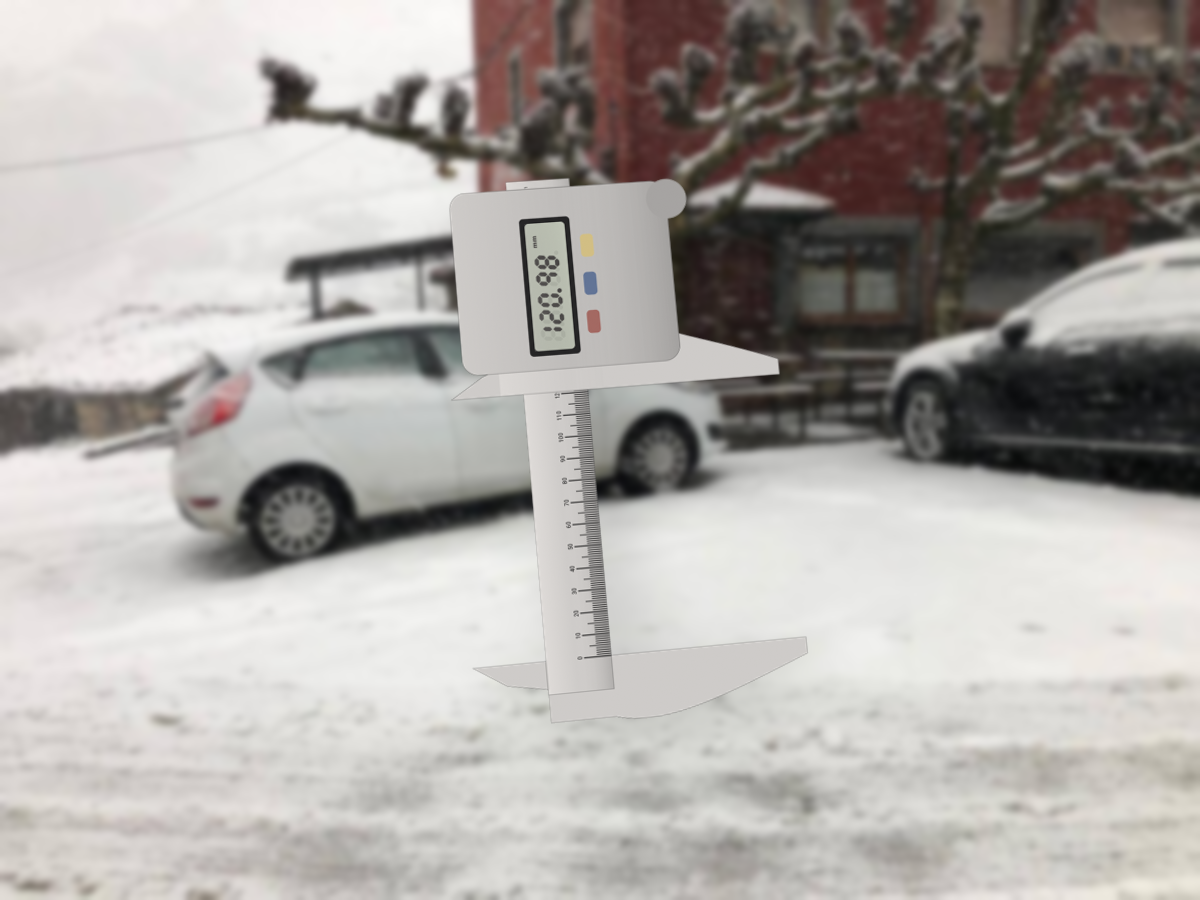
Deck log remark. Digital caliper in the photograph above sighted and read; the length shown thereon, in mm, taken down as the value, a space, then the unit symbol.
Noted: 120.98 mm
